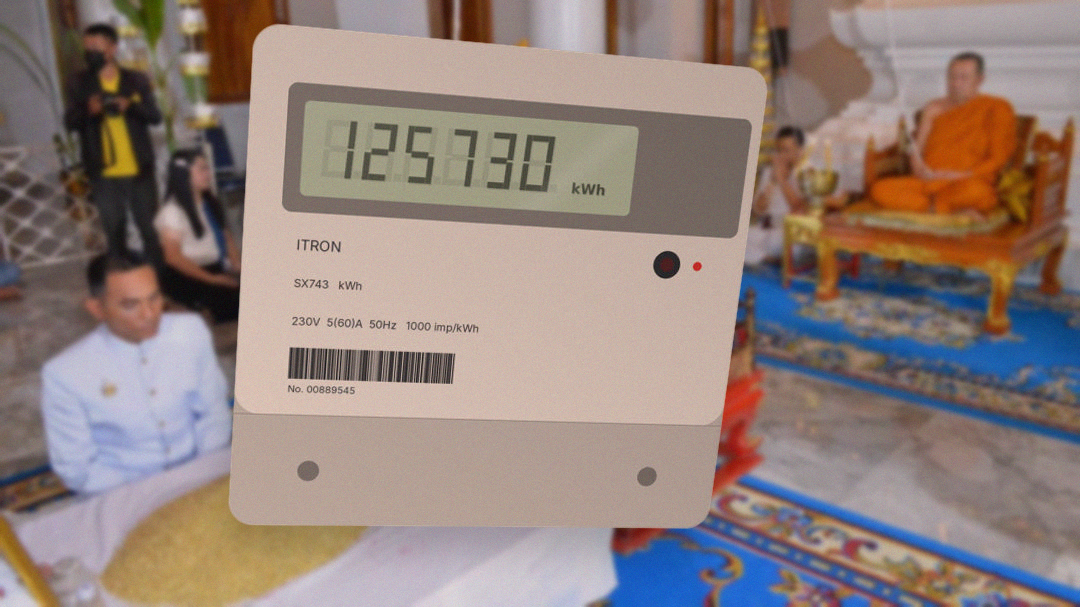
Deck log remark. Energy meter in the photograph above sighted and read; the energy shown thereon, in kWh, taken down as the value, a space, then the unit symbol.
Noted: 125730 kWh
